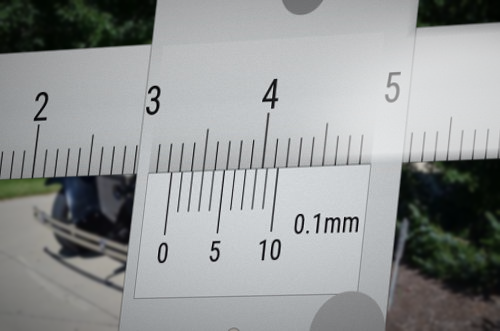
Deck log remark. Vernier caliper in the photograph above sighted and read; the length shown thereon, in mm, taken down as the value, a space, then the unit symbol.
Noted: 32.3 mm
